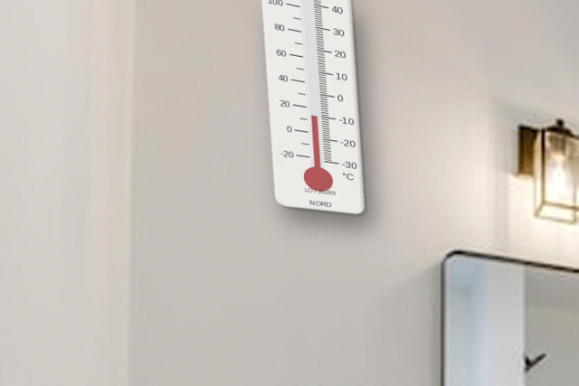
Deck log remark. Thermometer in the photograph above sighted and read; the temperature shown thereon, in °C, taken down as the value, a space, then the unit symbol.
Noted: -10 °C
